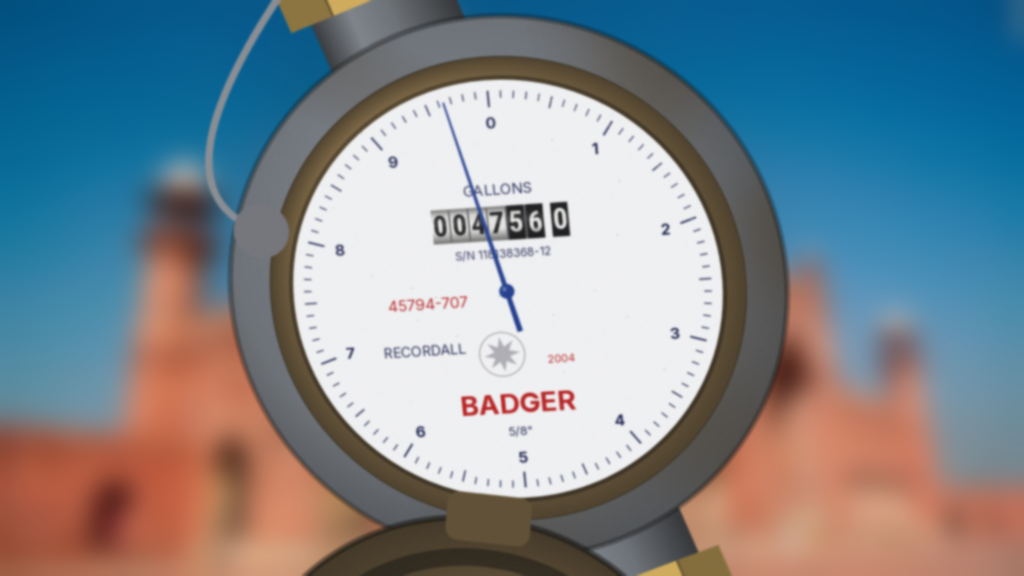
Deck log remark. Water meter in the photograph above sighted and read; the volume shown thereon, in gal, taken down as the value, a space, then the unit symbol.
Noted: 47559.6 gal
